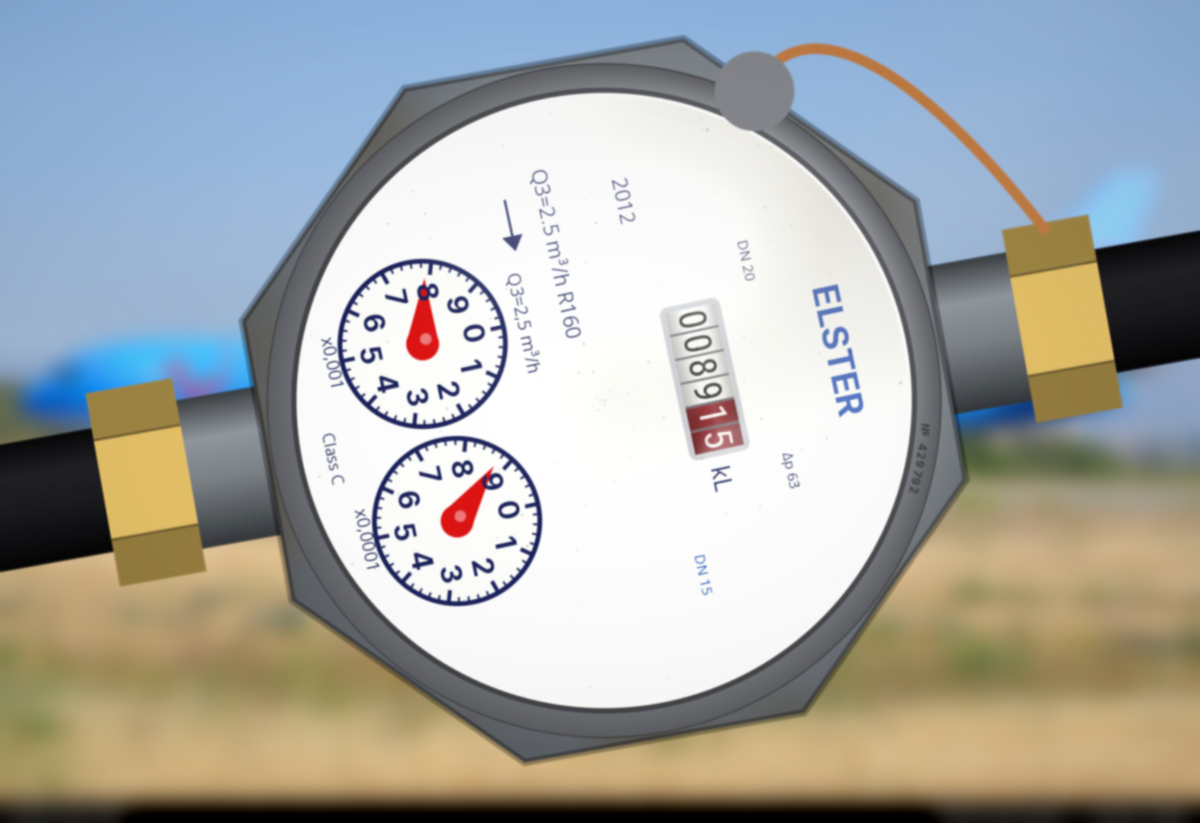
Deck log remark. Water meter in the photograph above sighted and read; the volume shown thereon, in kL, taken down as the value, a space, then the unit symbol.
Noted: 89.1578 kL
